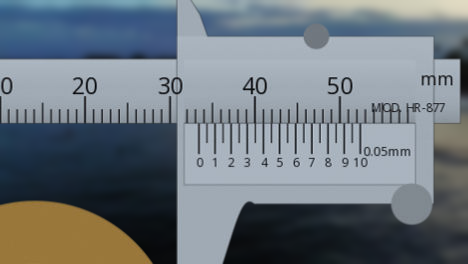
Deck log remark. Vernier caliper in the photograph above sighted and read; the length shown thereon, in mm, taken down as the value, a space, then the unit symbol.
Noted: 33.4 mm
